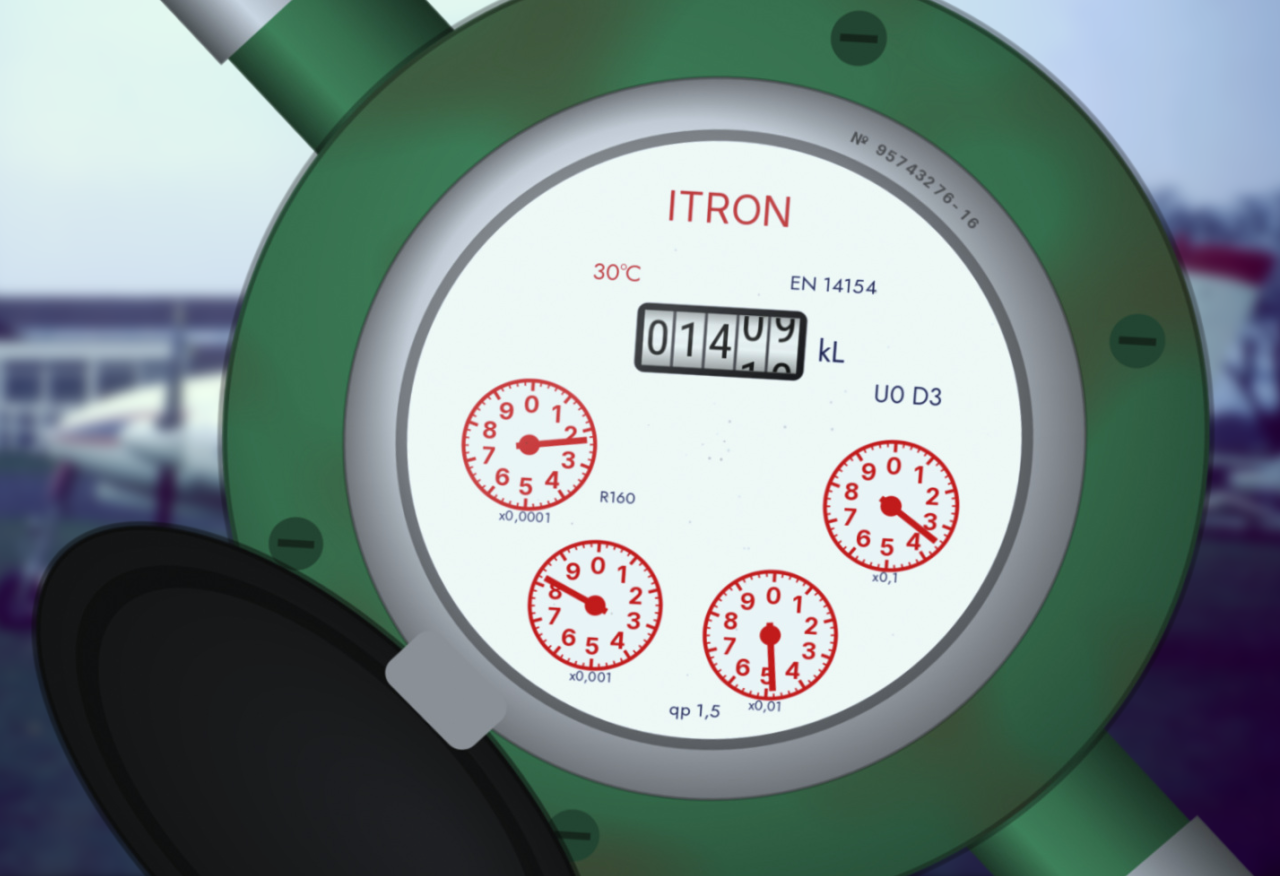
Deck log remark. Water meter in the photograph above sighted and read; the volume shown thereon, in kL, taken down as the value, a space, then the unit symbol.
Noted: 1409.3482 kL
